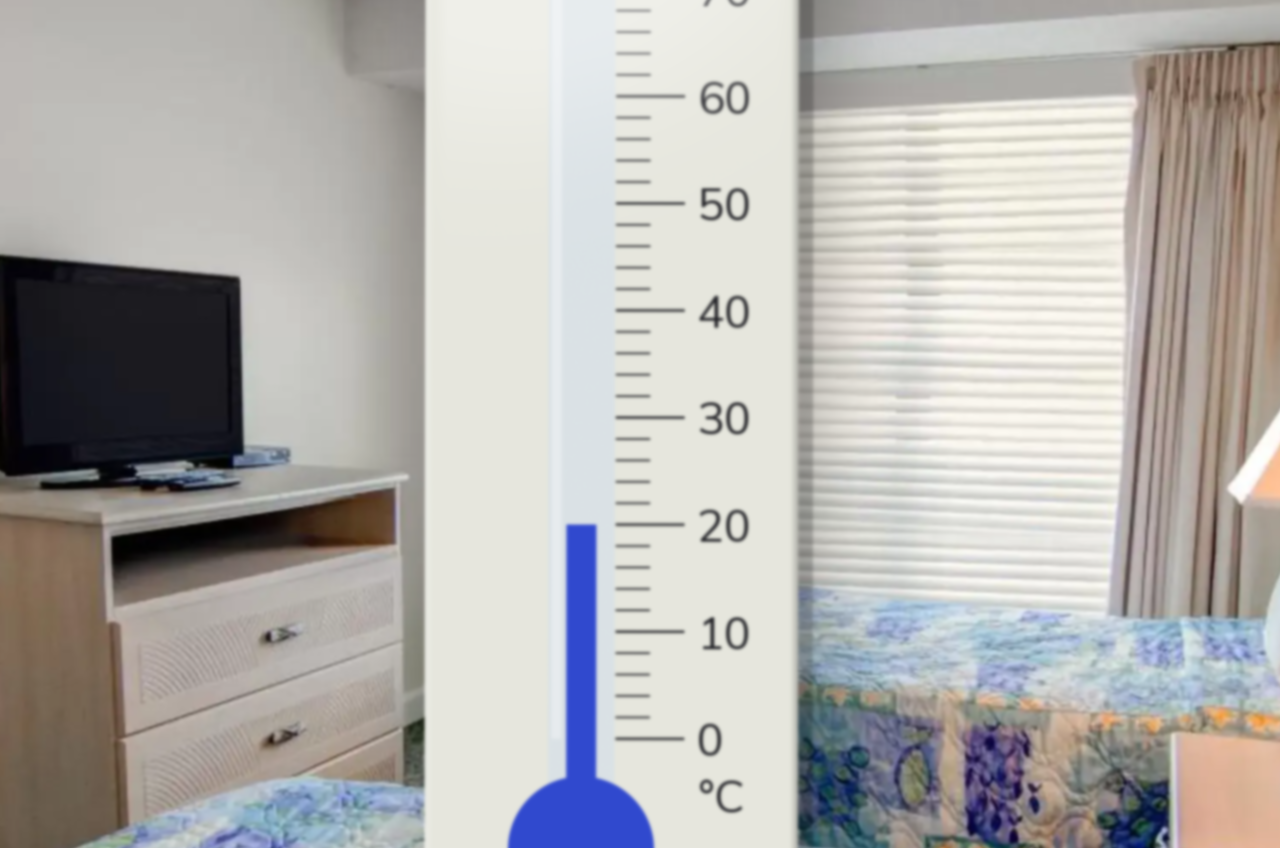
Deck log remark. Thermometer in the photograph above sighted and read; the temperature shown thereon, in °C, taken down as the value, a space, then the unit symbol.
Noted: 20 °C
